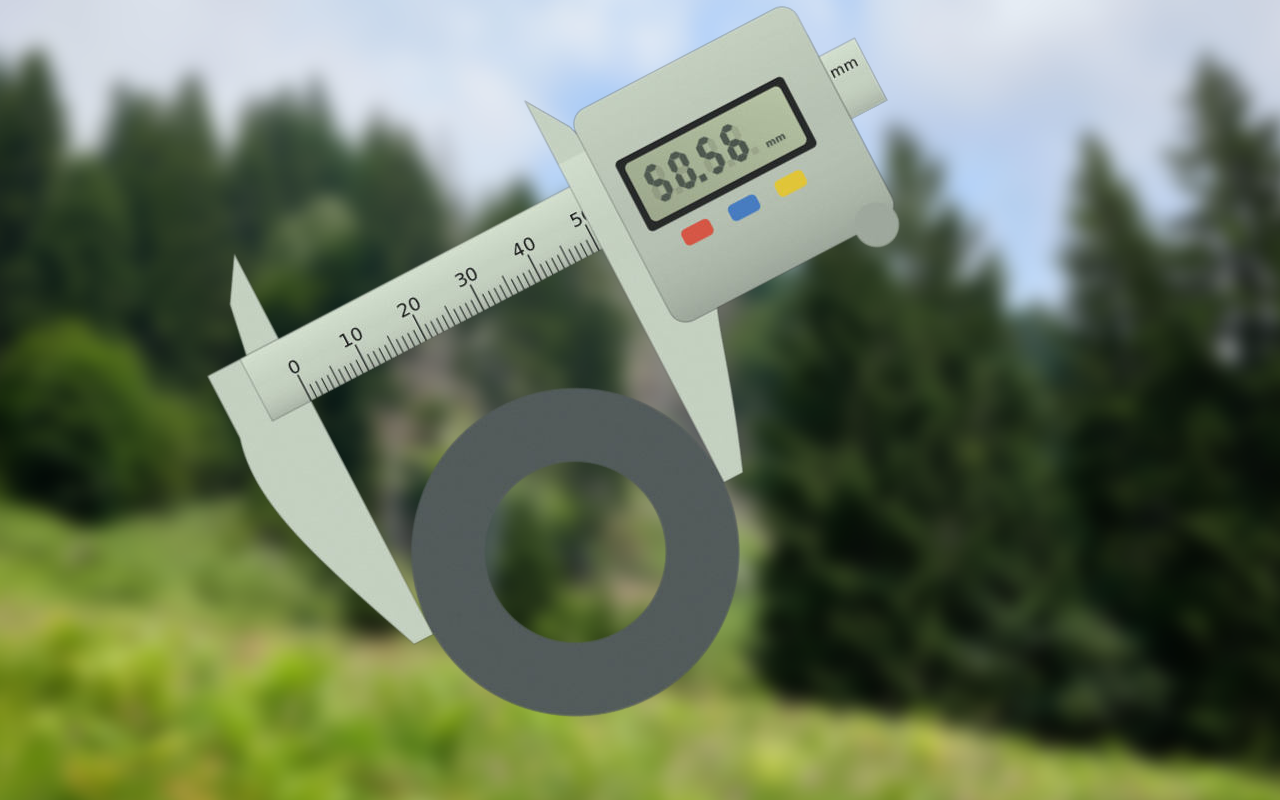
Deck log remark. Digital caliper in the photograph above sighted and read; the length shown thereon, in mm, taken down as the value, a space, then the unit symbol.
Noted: 50.56 mm
